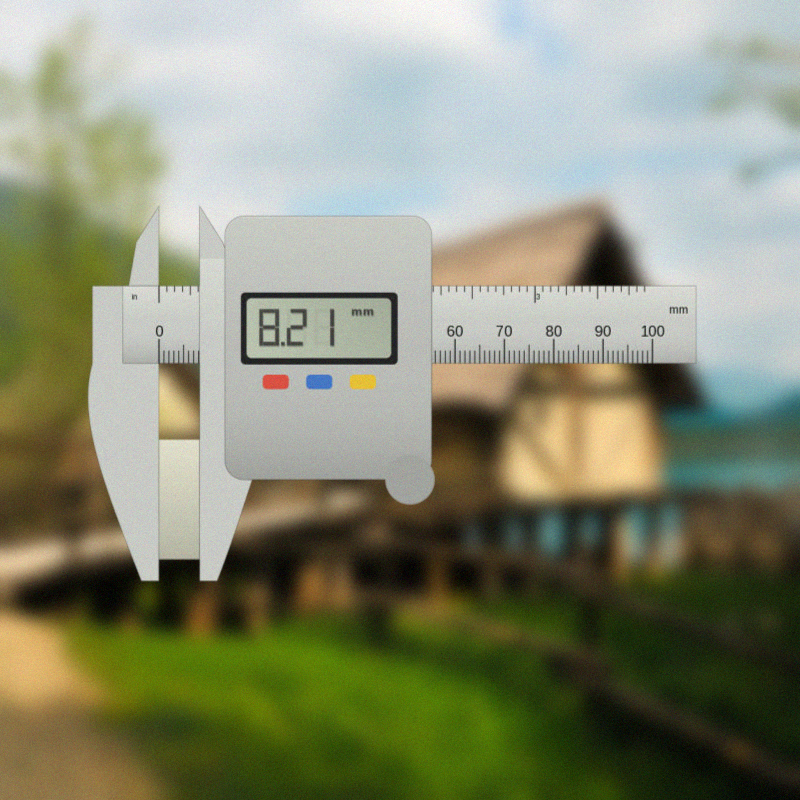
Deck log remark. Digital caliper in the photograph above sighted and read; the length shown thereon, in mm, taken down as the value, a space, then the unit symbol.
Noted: 8.21 mm
